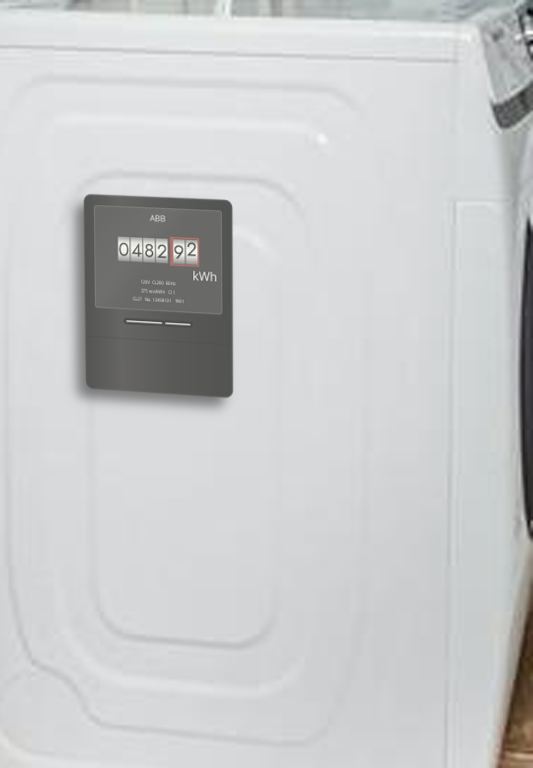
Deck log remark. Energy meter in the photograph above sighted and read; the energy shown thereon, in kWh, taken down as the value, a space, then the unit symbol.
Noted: 482.92 kWh
